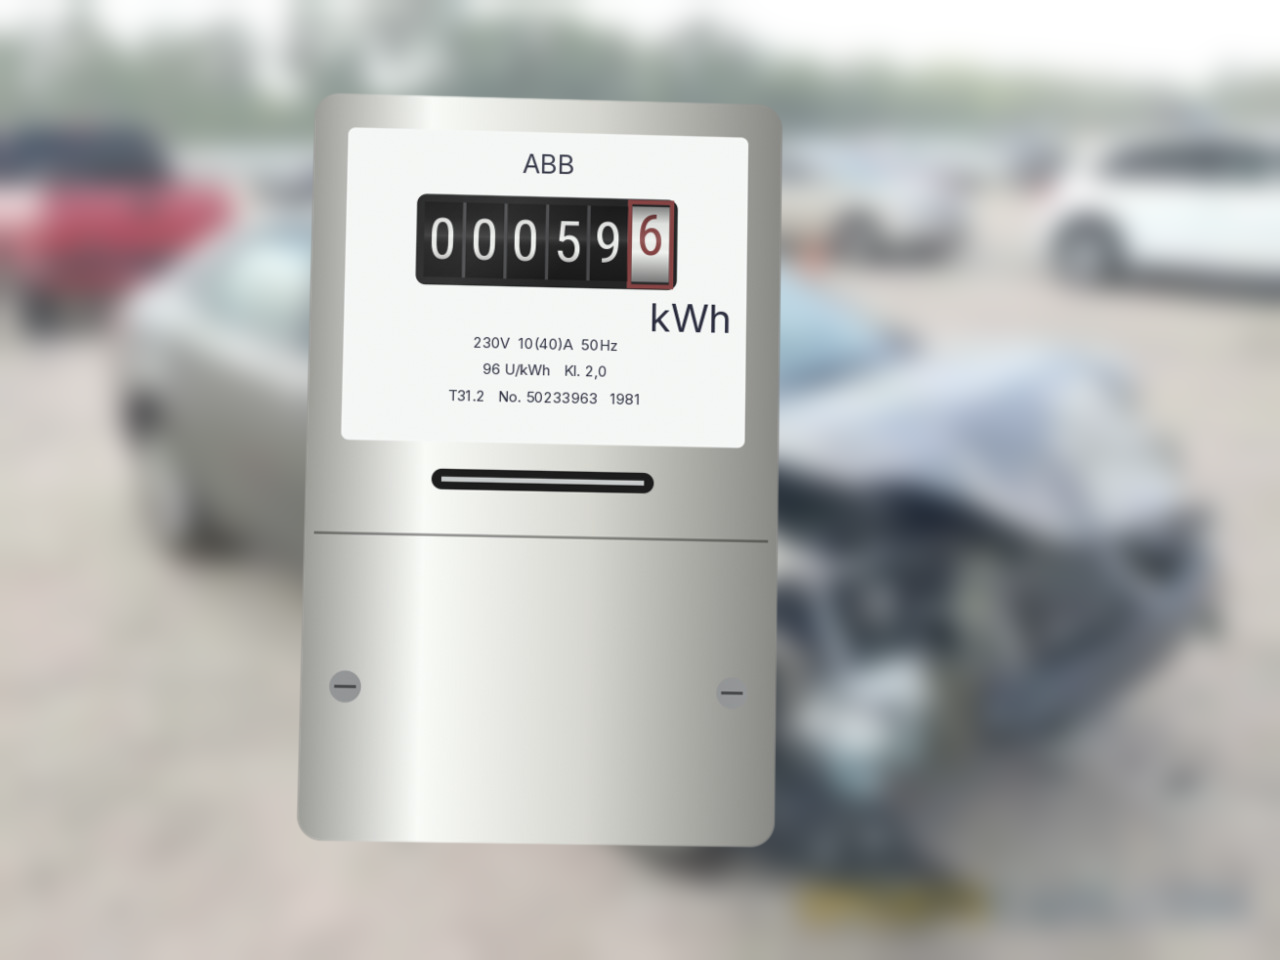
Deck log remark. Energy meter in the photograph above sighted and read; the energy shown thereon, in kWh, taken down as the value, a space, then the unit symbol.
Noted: 59.6 kWh
